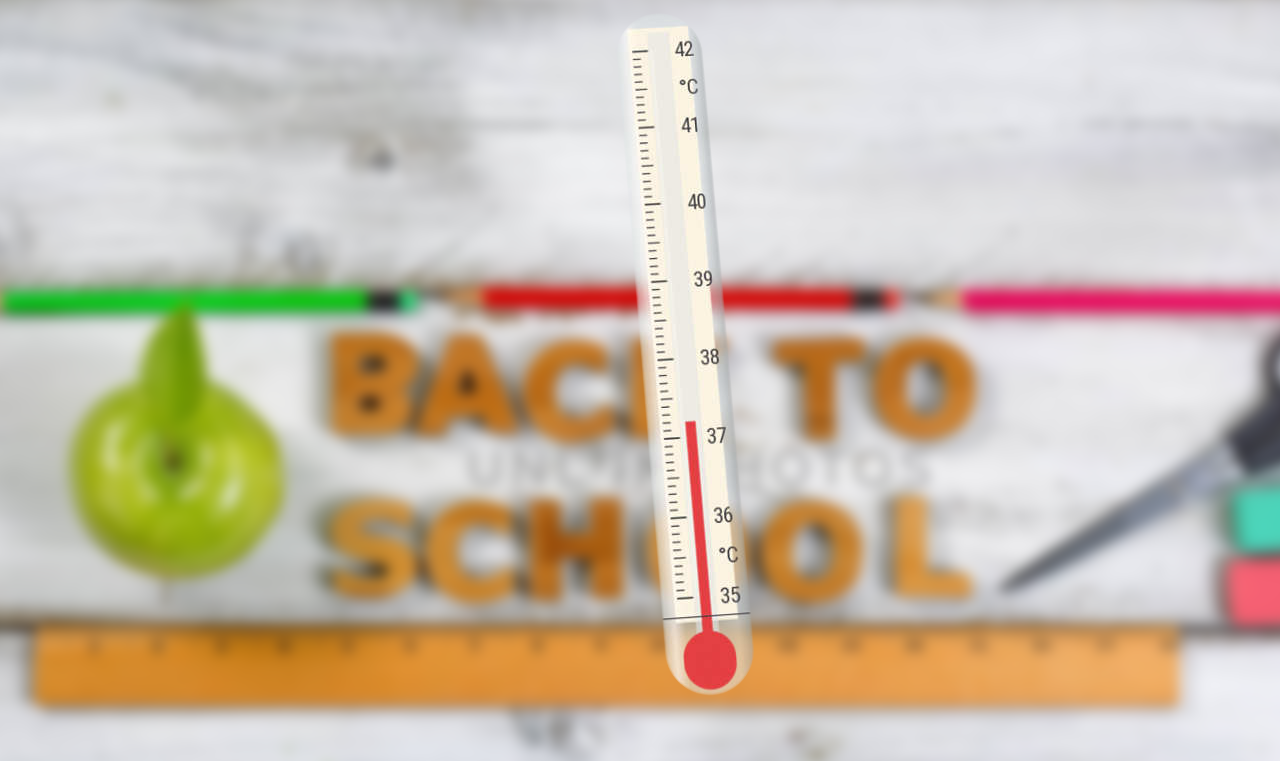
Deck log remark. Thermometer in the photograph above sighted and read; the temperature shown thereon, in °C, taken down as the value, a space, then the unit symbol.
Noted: 37.2 °C
